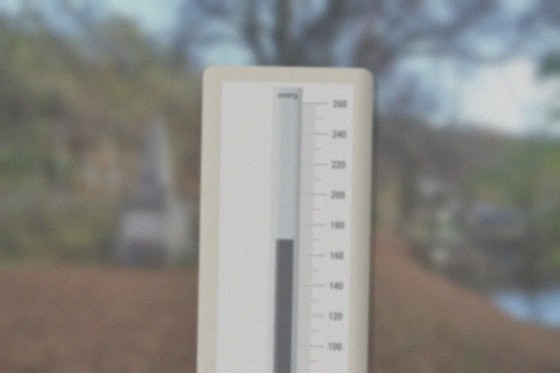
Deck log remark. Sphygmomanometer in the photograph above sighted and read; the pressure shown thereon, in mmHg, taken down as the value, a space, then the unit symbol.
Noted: 170 mmHg
